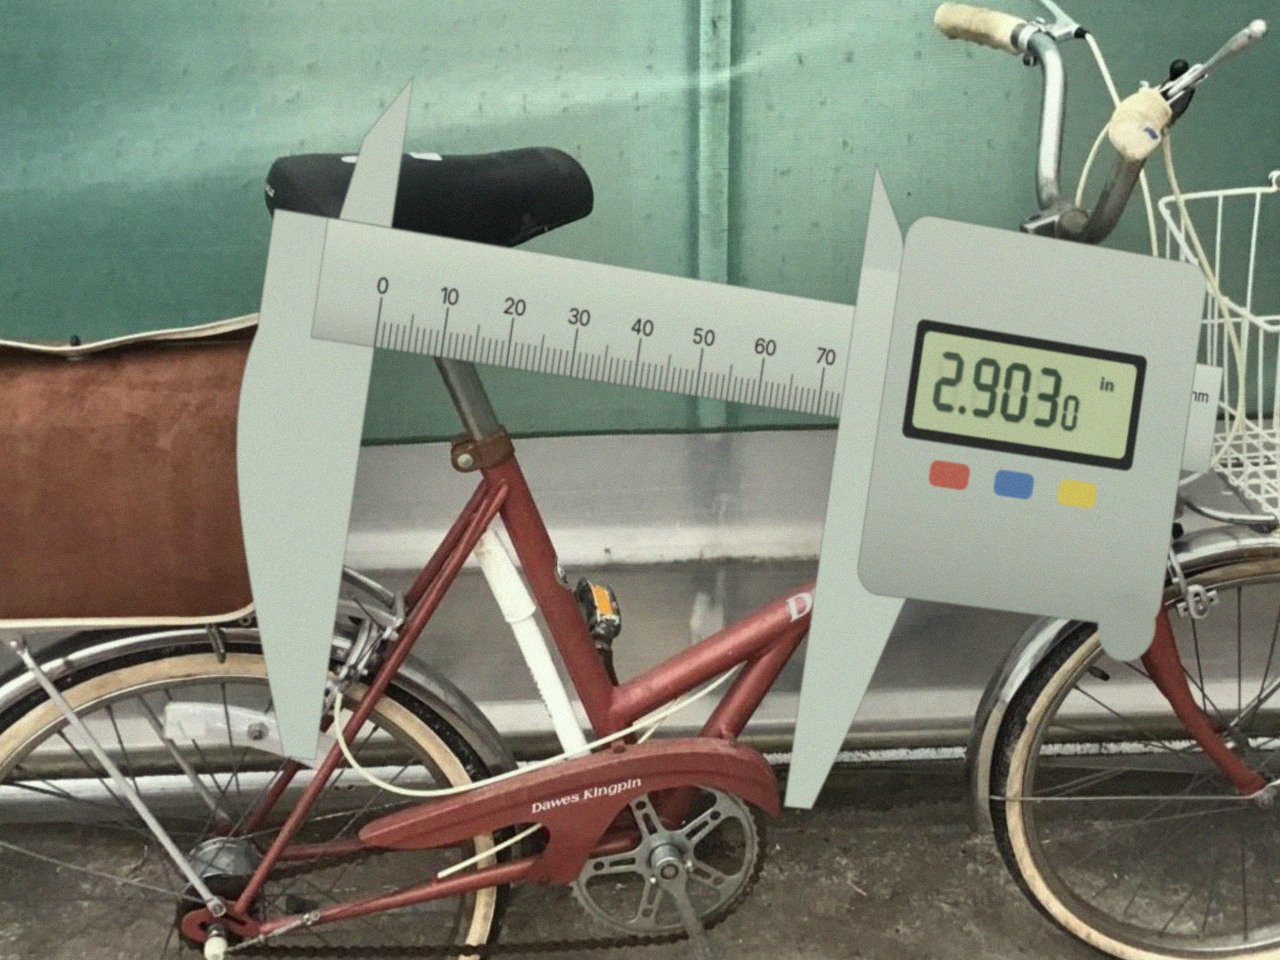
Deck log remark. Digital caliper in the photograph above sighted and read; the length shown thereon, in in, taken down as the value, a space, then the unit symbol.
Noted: 2.9030 in
